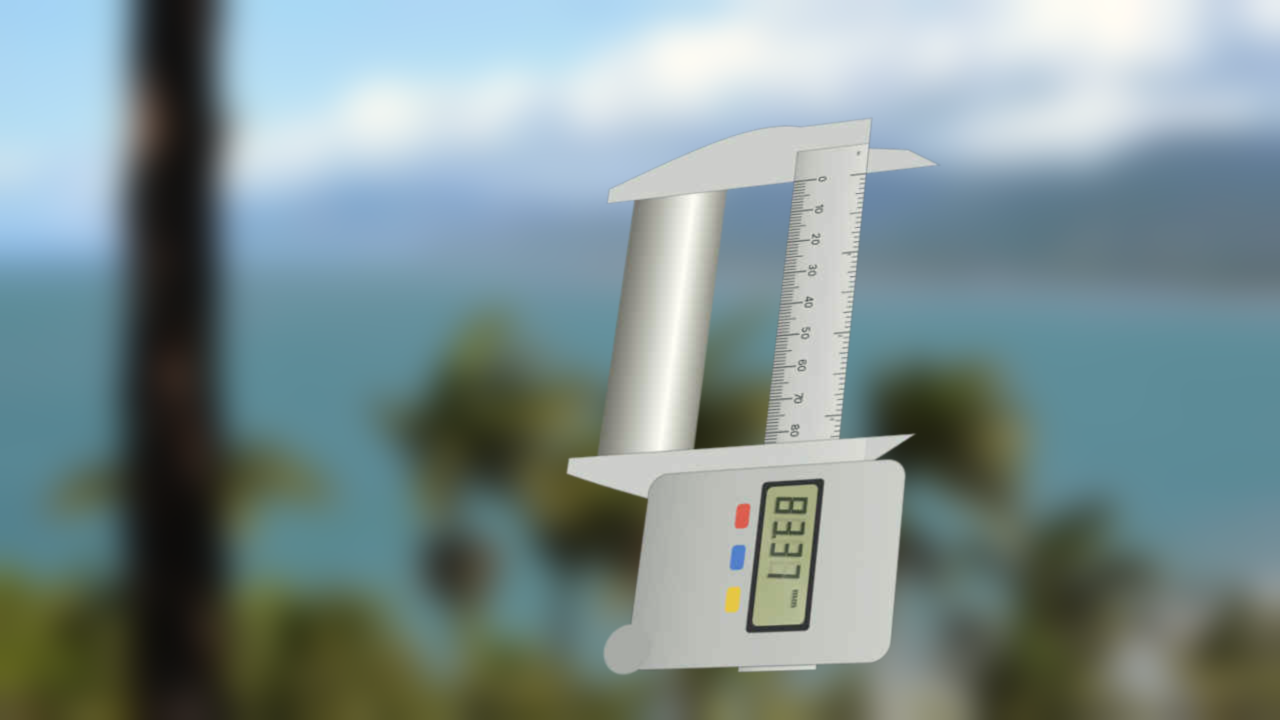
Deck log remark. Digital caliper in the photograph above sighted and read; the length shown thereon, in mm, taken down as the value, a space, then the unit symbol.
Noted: 83.37 mm
